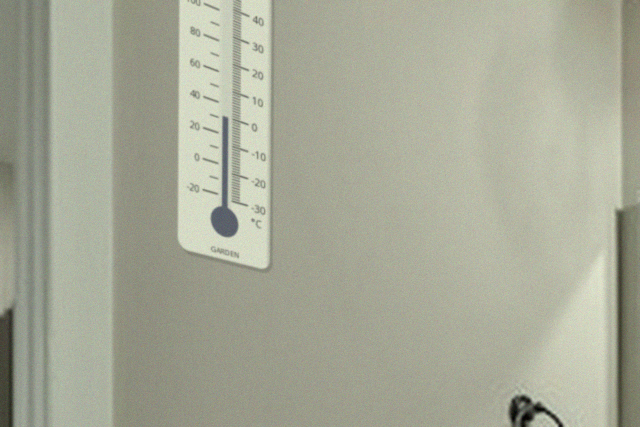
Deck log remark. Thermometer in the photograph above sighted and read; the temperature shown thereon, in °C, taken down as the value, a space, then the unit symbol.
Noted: 0 °C
